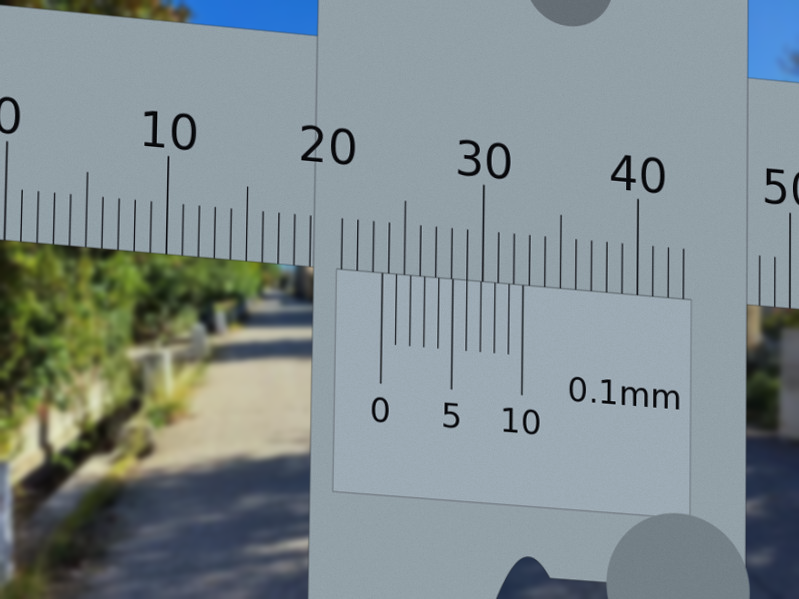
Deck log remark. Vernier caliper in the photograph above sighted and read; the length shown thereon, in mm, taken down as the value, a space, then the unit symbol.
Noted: 23.6 mm
